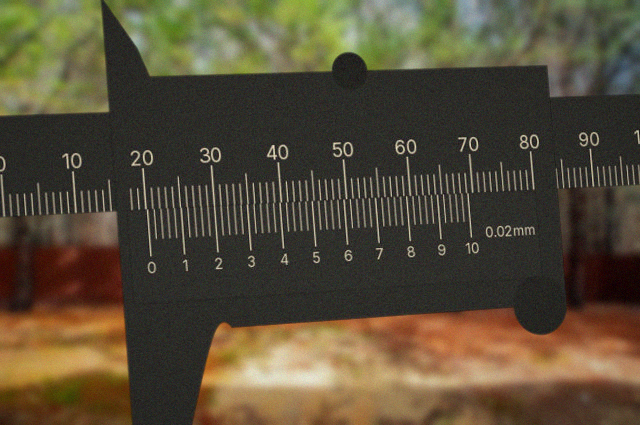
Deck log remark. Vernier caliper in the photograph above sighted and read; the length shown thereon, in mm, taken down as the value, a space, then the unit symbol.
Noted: 20.2 mm
